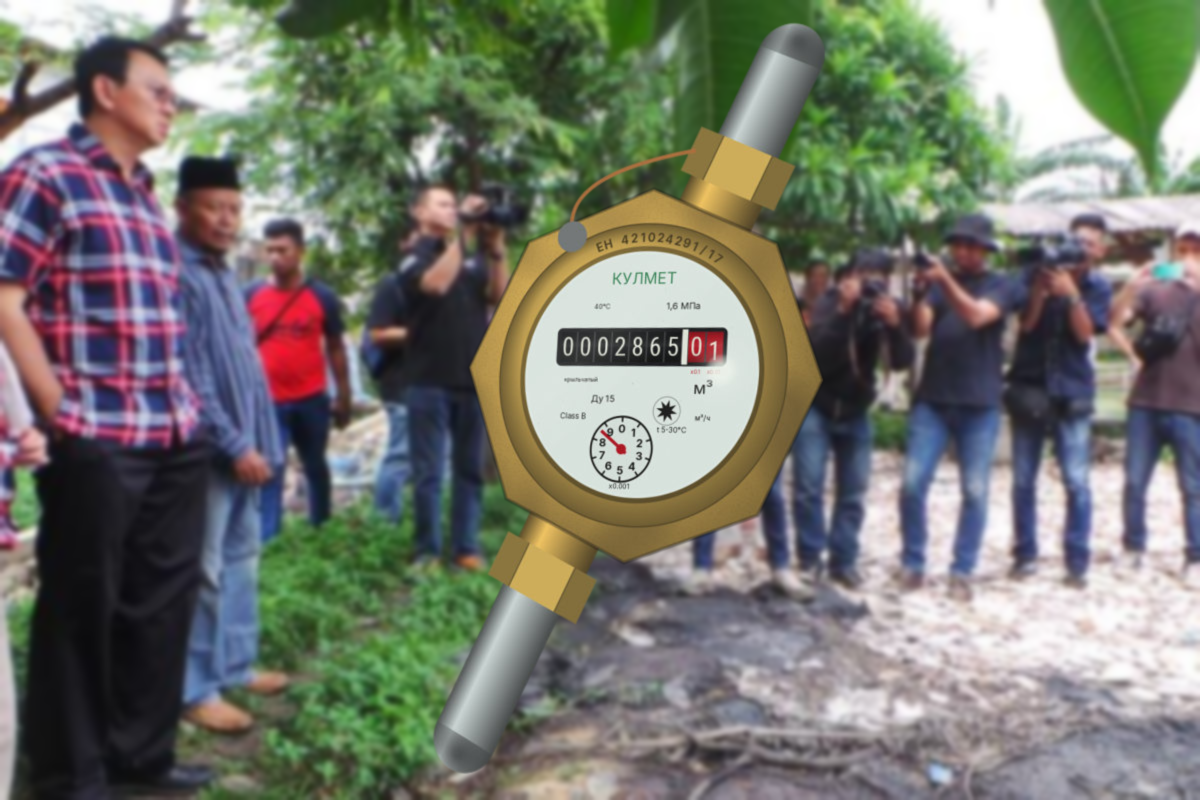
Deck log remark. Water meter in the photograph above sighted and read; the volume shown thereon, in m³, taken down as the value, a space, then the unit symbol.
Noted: 2865.008 m³
